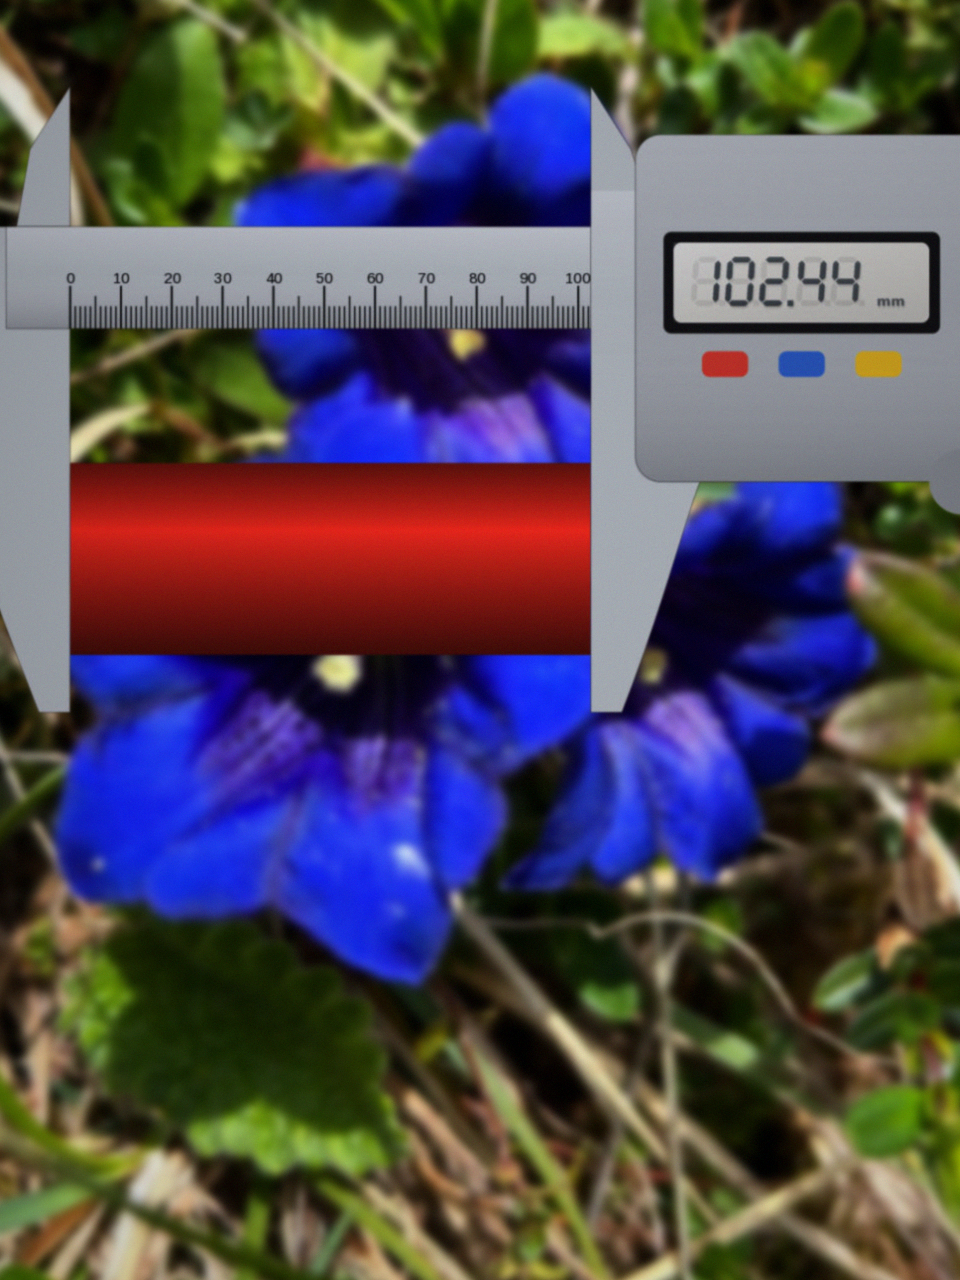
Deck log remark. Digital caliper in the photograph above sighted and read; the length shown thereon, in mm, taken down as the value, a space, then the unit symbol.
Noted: 102.44 mm
